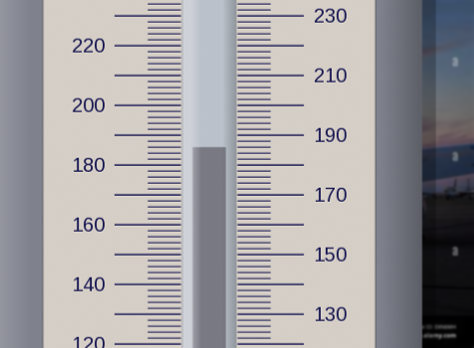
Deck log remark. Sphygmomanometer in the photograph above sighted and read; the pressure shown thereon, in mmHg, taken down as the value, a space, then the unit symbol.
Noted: 186 mmHg
